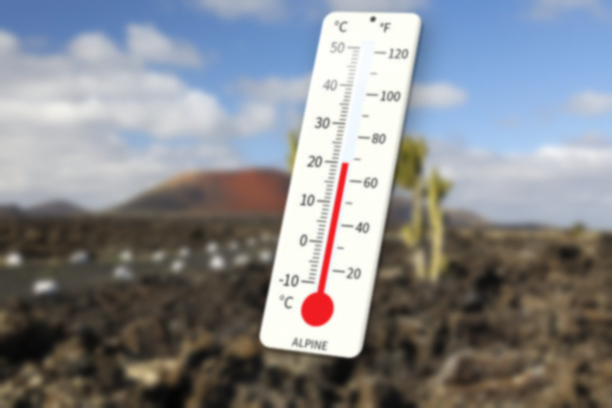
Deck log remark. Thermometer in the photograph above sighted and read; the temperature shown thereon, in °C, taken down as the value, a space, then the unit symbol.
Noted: 20 °C
